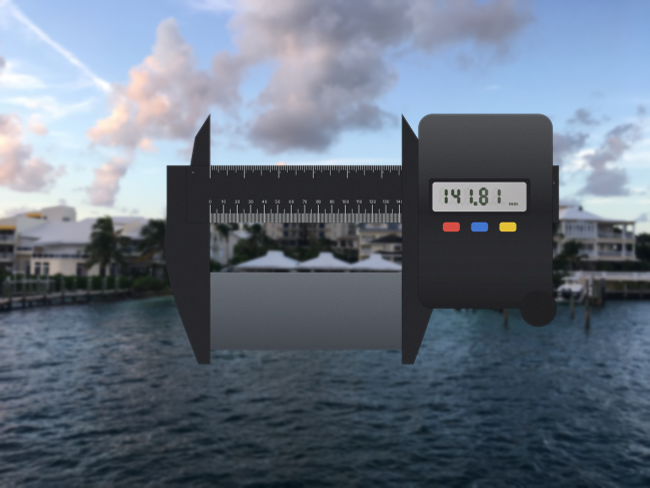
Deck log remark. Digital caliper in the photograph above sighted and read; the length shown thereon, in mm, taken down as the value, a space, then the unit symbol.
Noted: 141.81 mm
